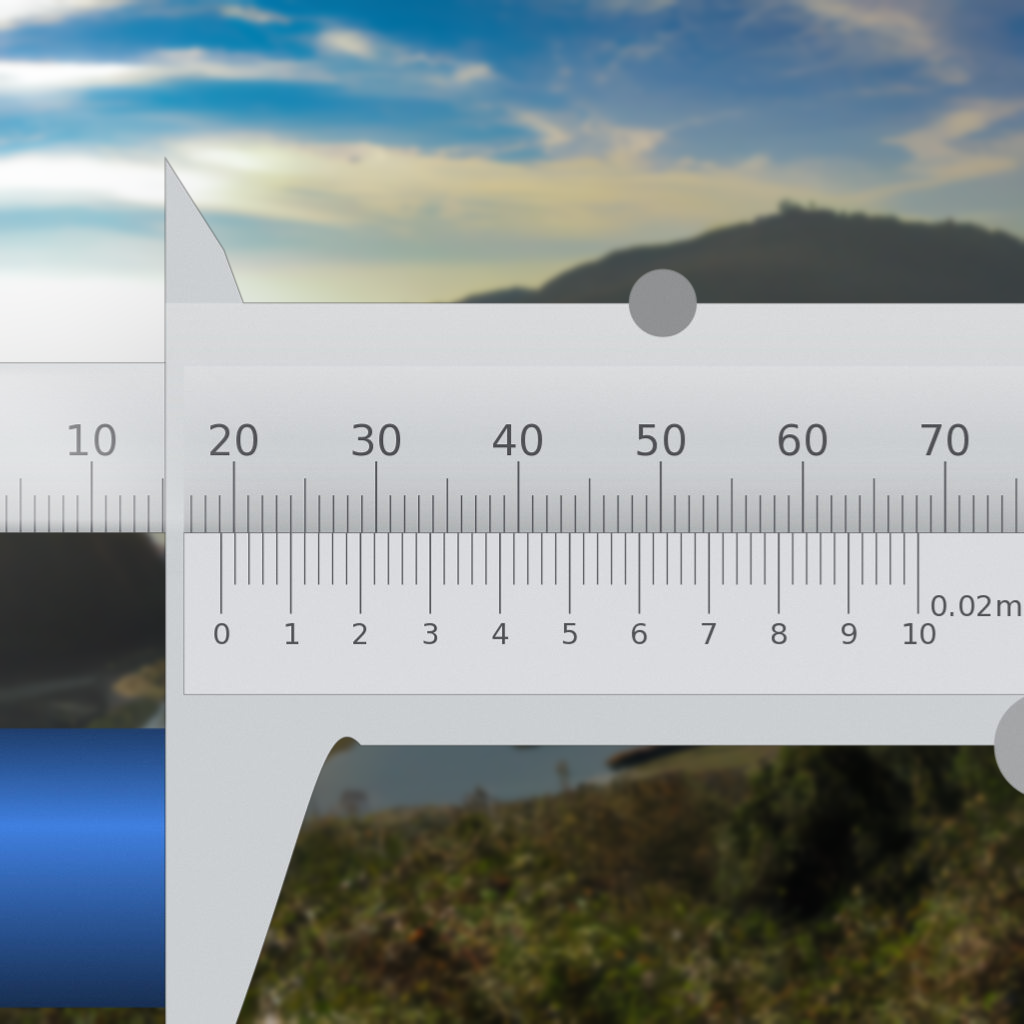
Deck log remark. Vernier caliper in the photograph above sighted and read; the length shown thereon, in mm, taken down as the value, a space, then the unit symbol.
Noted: 19.1 mm
